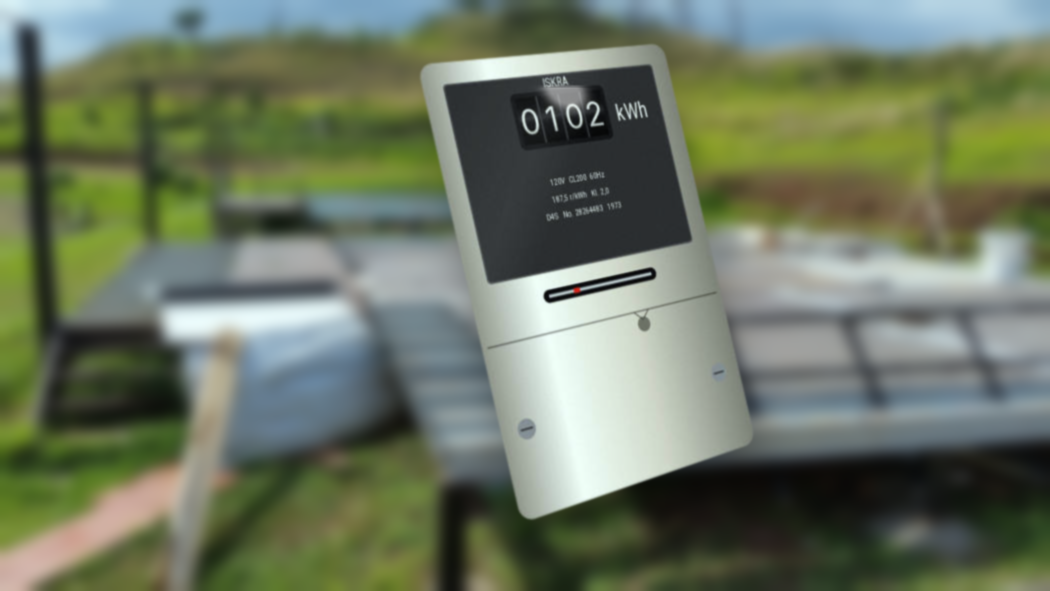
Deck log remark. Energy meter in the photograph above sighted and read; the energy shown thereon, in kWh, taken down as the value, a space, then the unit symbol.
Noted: 102 kWh
